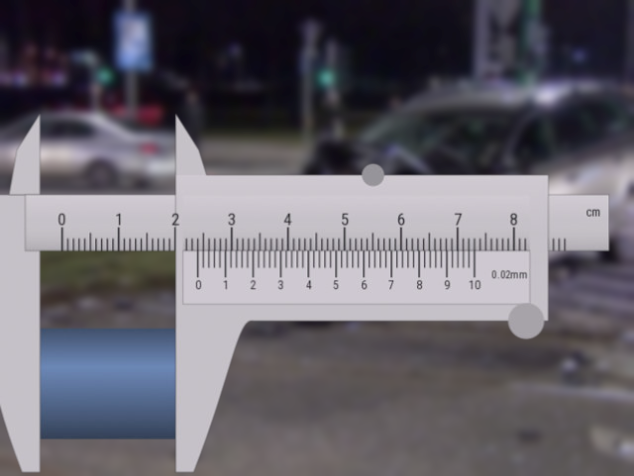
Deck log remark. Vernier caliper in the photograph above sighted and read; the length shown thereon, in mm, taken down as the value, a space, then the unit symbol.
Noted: 24.0 mm
